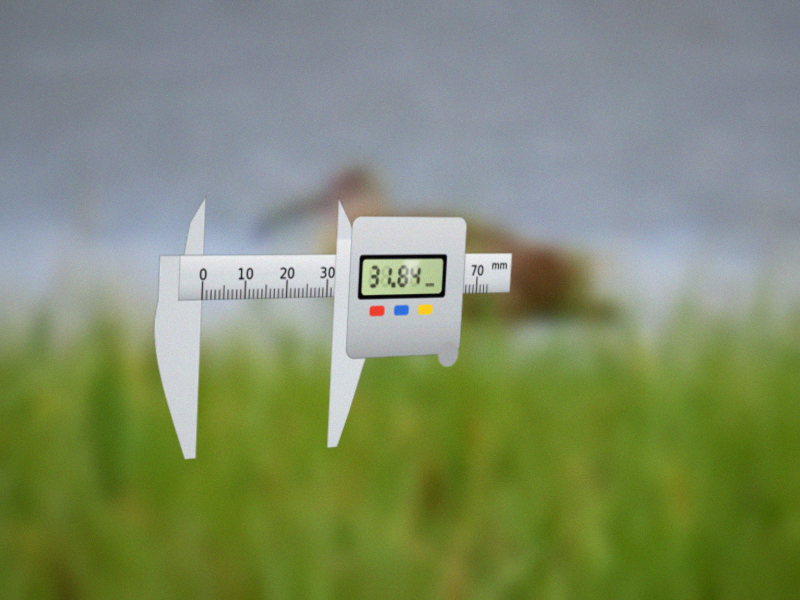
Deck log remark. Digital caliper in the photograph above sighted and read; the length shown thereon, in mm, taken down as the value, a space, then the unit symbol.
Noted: 31.84 mm
